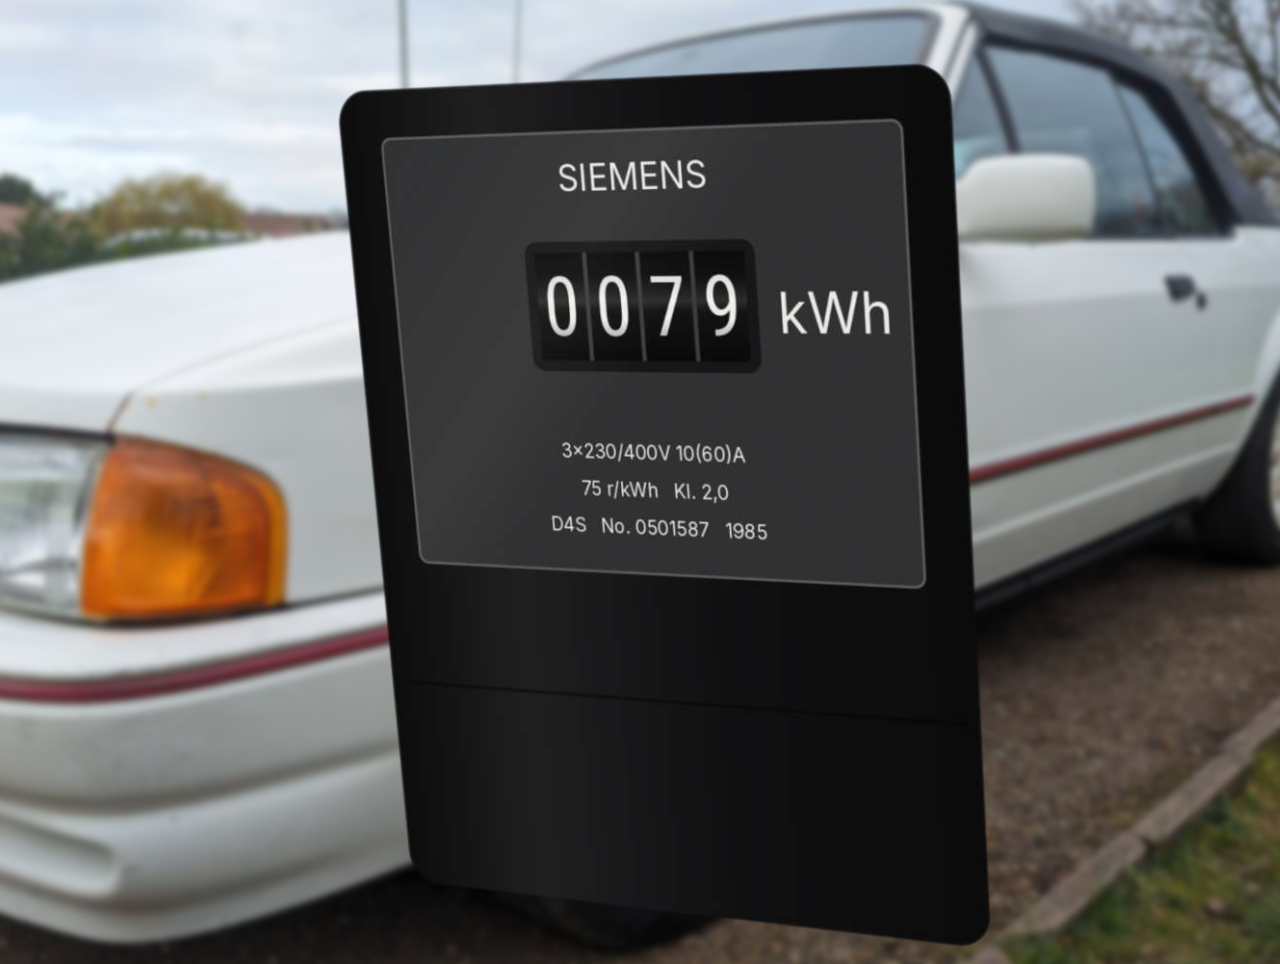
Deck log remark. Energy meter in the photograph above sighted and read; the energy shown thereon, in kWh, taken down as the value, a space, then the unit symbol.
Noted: 79 kWh
